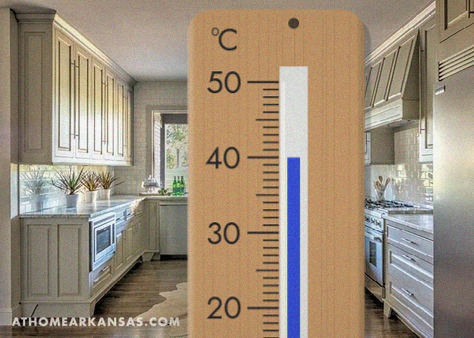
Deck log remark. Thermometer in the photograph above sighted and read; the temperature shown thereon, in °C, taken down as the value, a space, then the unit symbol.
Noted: 40 °C
